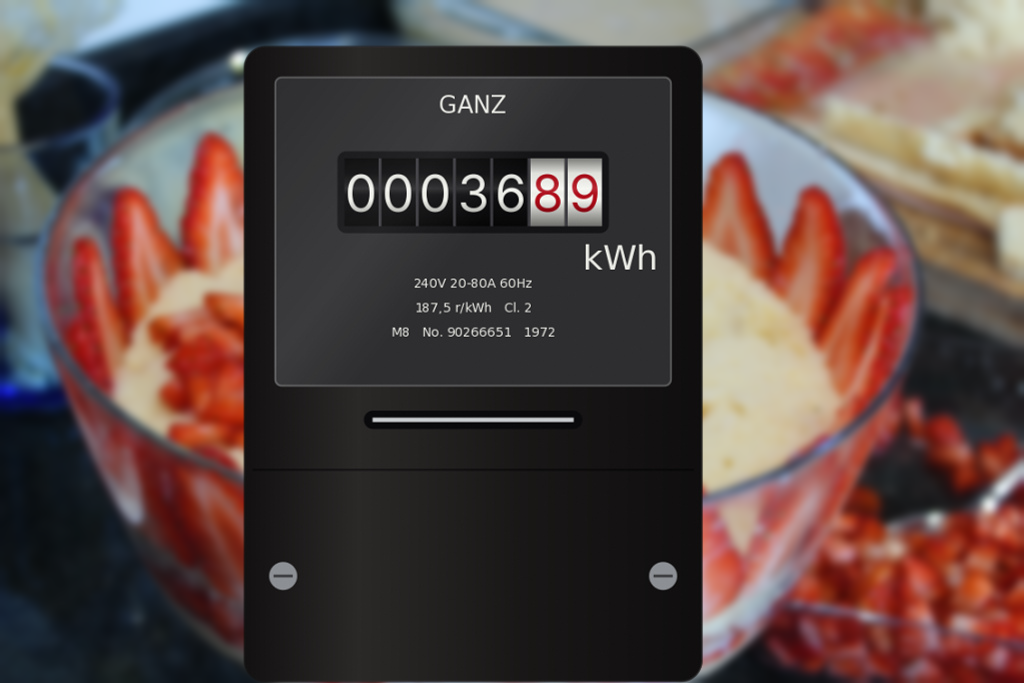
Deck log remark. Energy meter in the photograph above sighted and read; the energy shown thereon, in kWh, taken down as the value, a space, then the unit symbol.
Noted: 36.89 kWh
